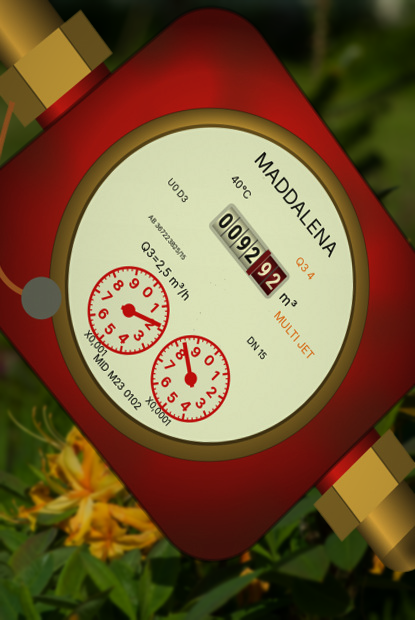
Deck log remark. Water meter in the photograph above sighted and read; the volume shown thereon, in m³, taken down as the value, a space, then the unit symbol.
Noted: 92.9218 m³
